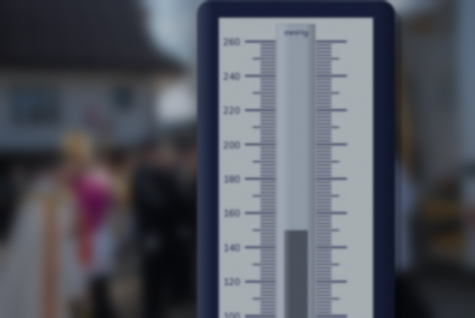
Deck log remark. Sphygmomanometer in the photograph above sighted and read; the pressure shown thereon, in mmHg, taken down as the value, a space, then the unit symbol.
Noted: 150 mmHg
